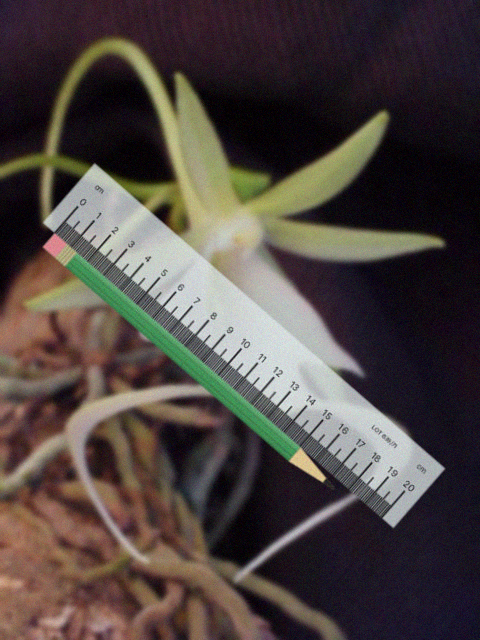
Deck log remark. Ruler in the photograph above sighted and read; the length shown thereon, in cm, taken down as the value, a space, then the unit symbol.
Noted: 17.5 cm
